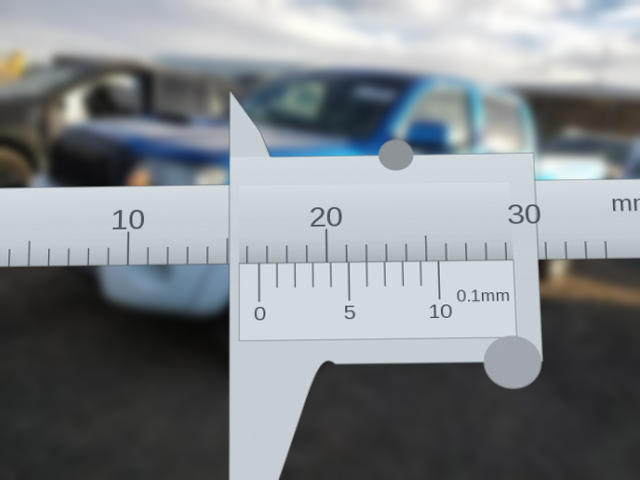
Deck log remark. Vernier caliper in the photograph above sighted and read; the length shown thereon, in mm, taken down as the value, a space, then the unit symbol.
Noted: 16.6 mm
